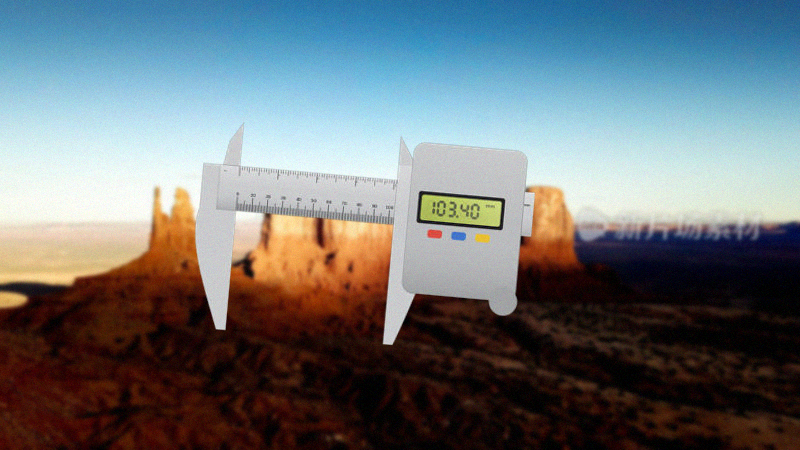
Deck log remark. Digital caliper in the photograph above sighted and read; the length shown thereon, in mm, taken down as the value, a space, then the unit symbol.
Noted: 103.40 mm
